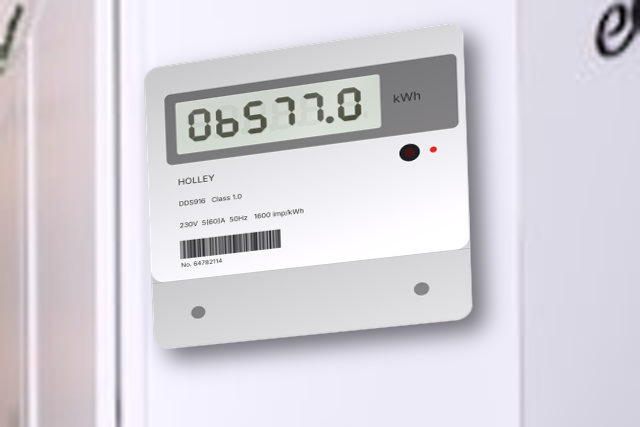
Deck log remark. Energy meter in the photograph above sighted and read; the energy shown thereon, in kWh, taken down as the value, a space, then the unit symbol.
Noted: 6577.0 kWh
